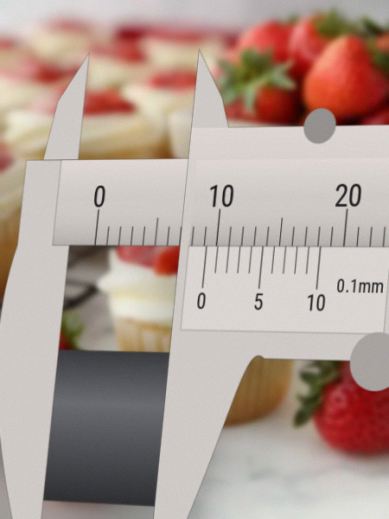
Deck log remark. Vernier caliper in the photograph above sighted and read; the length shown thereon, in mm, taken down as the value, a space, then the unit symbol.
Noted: 9.2 mm
